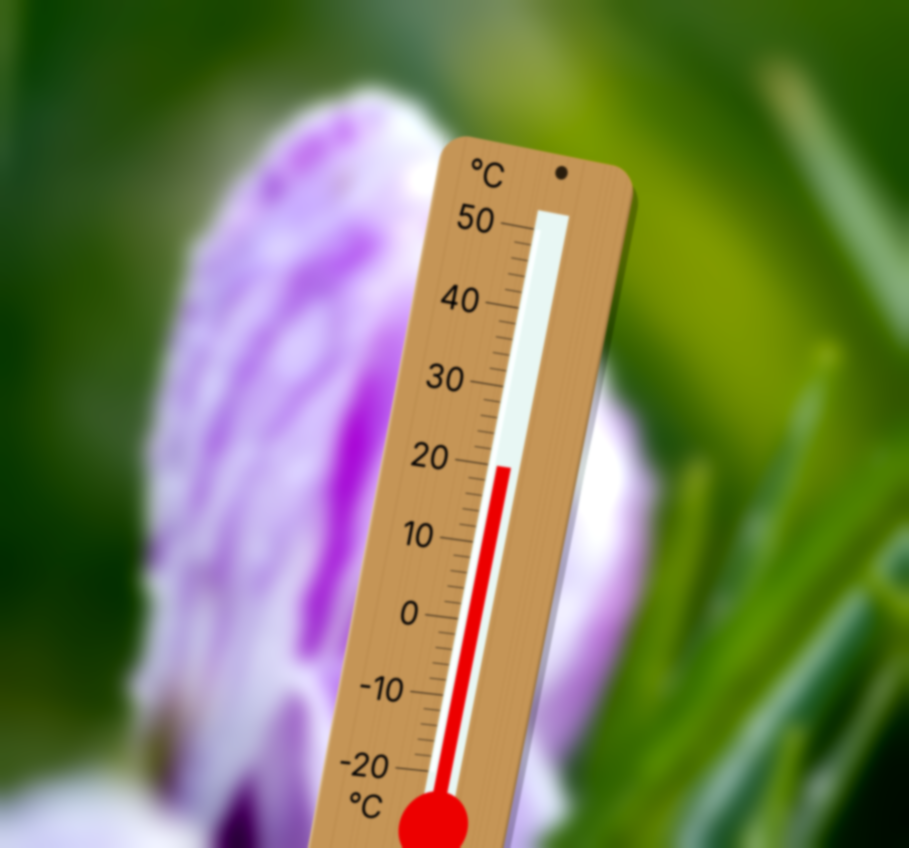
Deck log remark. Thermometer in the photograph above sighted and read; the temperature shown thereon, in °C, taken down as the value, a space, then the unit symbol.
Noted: 20 °C
